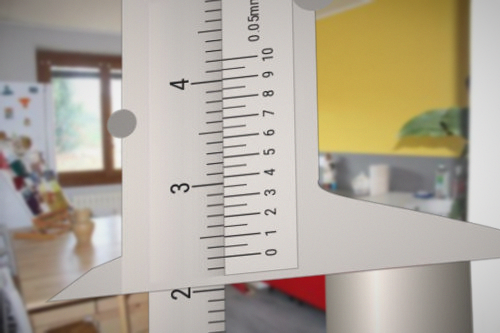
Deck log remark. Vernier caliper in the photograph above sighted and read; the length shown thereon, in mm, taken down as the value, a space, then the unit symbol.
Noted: 23.0 mm
